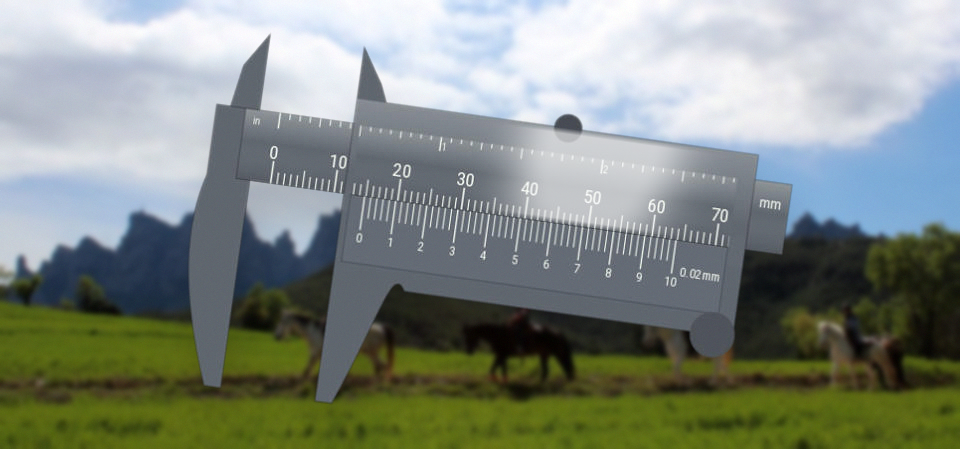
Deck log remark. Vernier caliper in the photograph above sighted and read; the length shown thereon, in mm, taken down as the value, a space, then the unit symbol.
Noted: 14.8 mm
